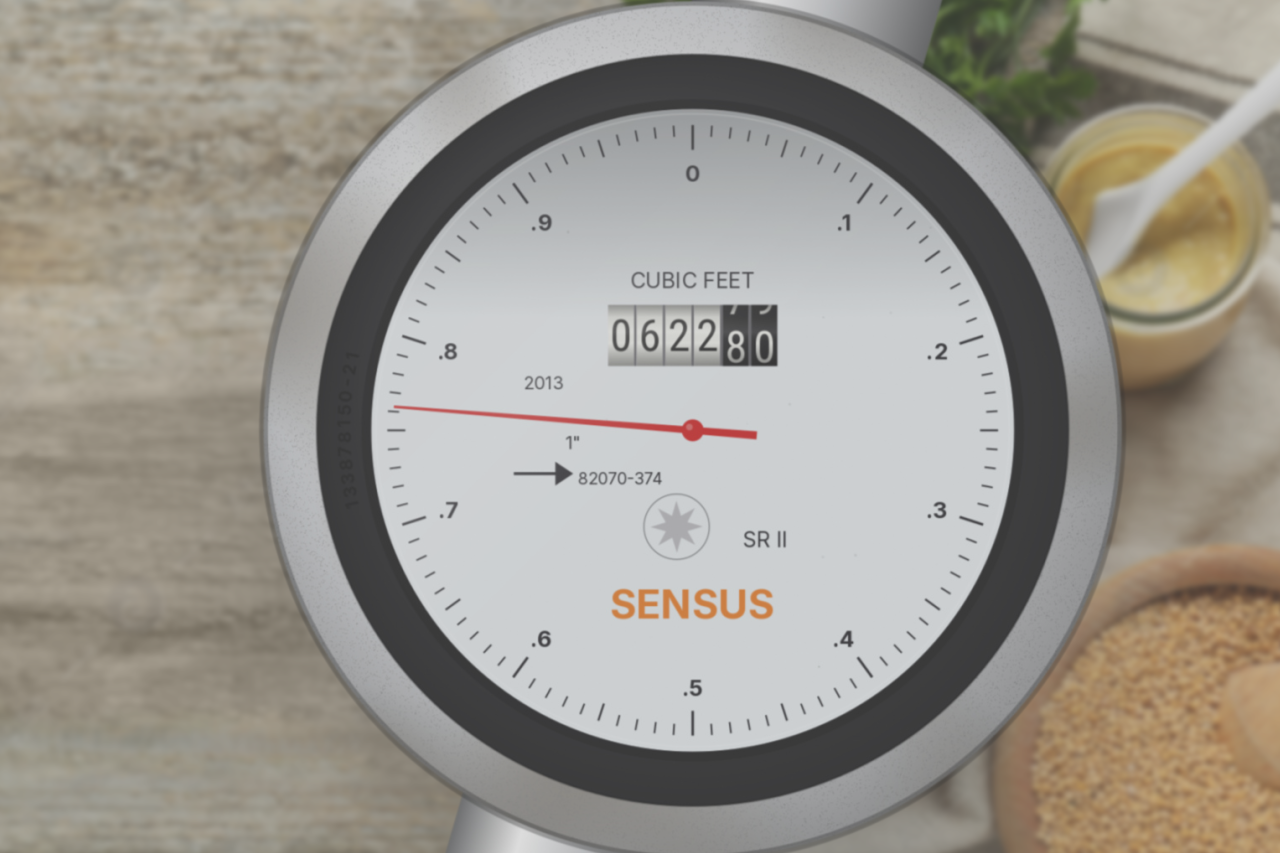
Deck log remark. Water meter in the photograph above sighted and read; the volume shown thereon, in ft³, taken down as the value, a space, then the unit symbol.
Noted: 62279.76 ft³
